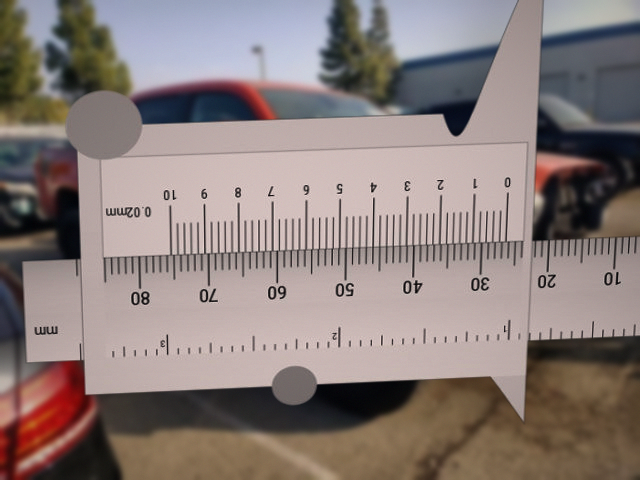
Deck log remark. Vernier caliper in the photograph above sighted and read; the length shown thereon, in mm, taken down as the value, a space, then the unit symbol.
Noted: 26.4 mm
